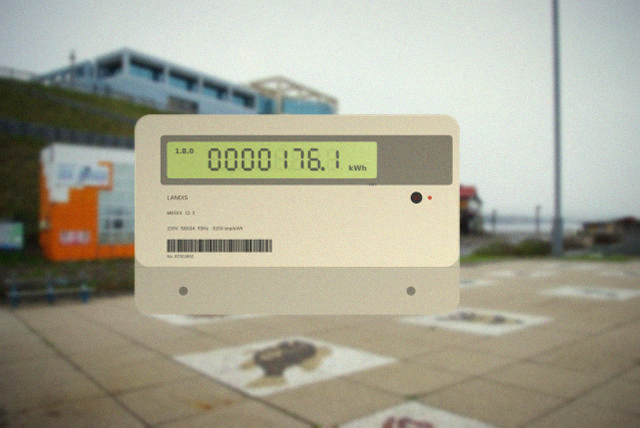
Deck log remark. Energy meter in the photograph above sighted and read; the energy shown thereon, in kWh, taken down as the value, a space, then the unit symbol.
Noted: 176.1 kWh
